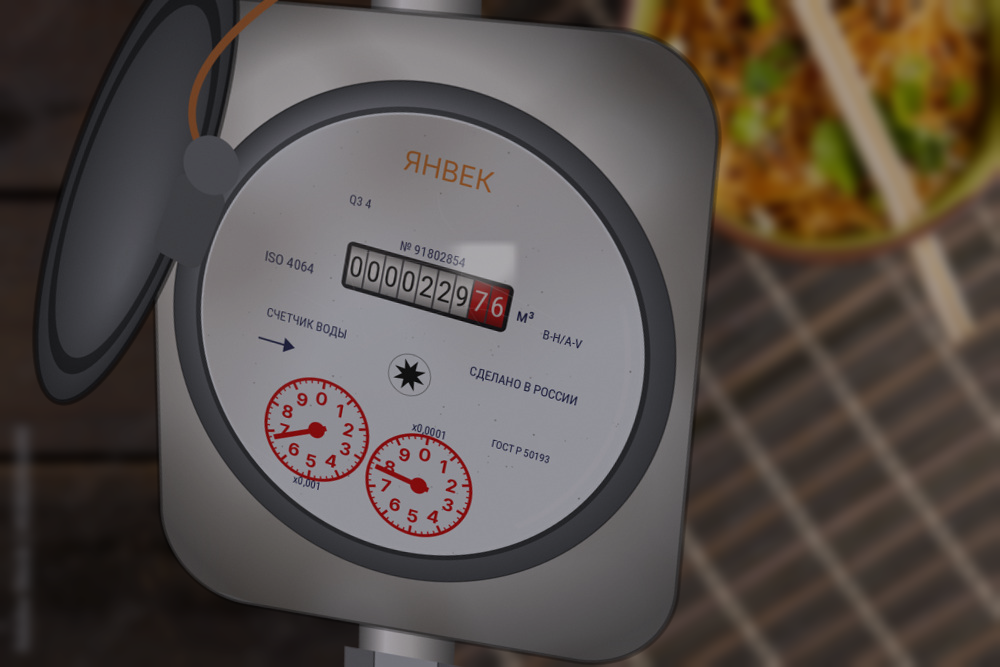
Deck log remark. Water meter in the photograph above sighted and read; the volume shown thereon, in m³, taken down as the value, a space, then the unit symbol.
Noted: 229.7667 m³
